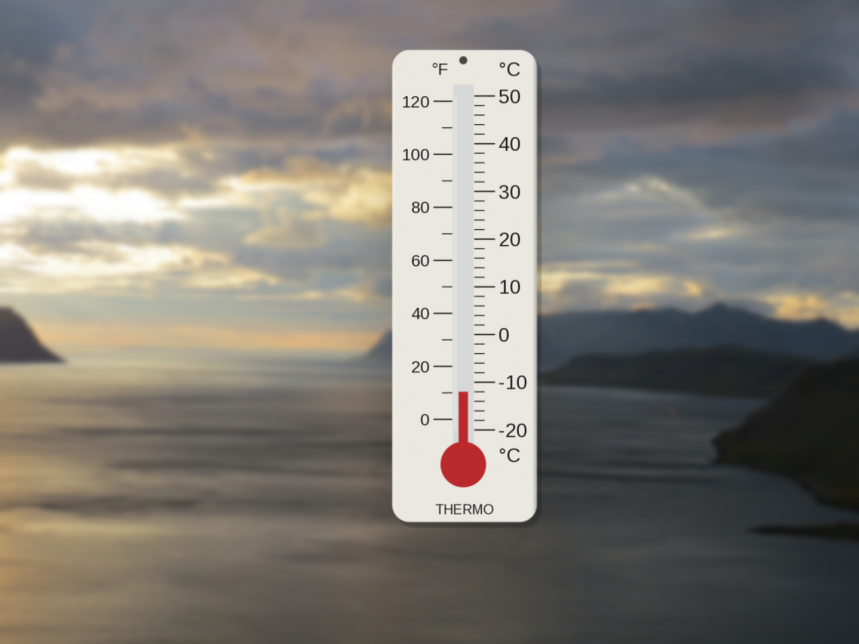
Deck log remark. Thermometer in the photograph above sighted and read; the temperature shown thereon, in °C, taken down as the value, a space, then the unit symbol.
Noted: -12 °C
